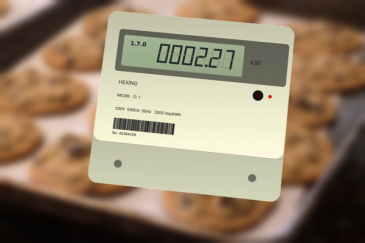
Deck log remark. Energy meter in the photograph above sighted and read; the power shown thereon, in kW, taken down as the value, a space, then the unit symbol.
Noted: 2.27 kW
